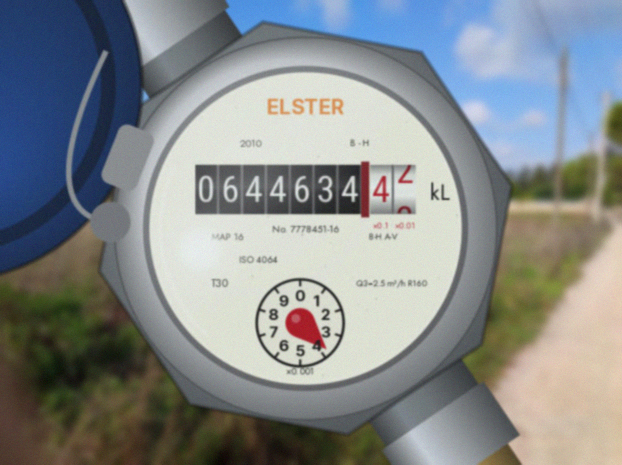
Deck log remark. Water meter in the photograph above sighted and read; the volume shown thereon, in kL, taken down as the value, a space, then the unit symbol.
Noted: 644634.423 kL
